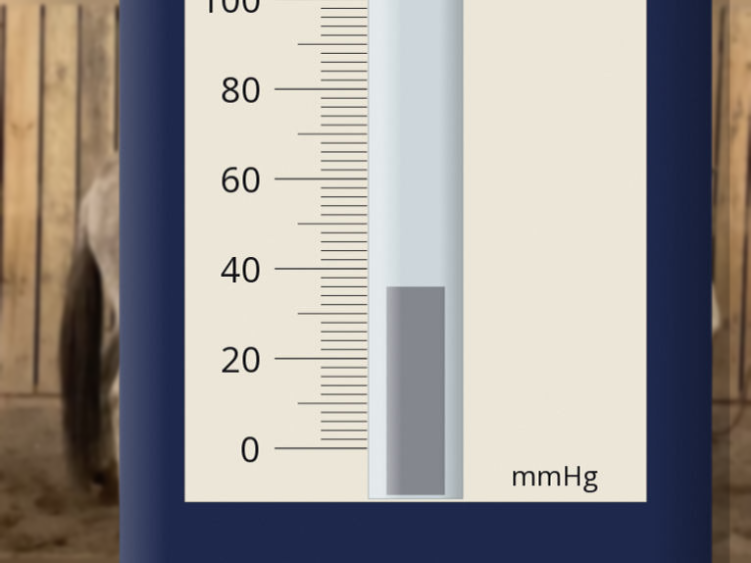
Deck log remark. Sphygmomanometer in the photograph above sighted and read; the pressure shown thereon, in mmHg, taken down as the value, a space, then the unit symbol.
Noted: 36 mmHg
